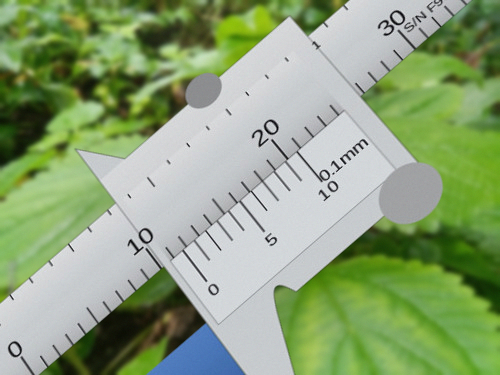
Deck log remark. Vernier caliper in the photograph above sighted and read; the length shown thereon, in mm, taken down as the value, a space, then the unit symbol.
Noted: 11.7 mm
